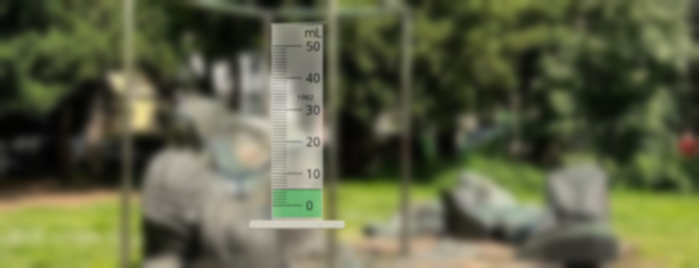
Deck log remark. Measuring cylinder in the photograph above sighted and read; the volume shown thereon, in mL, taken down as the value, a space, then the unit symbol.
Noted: 5 mL
